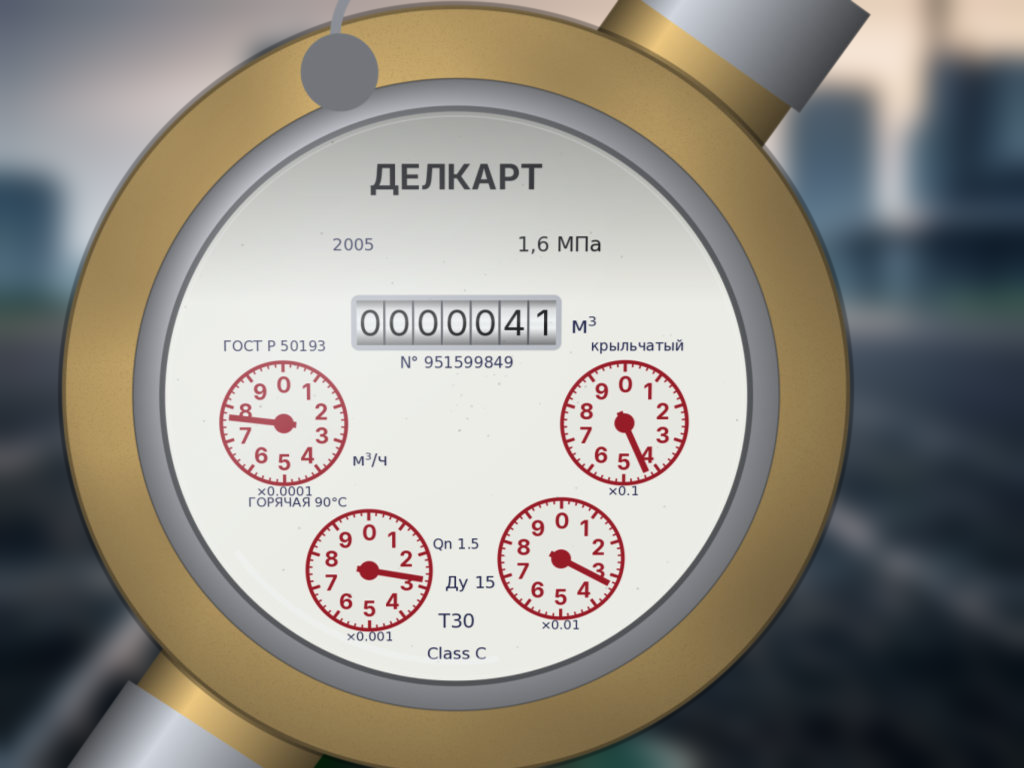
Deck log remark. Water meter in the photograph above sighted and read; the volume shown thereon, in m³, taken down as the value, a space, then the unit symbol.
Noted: 41.4327 m³
